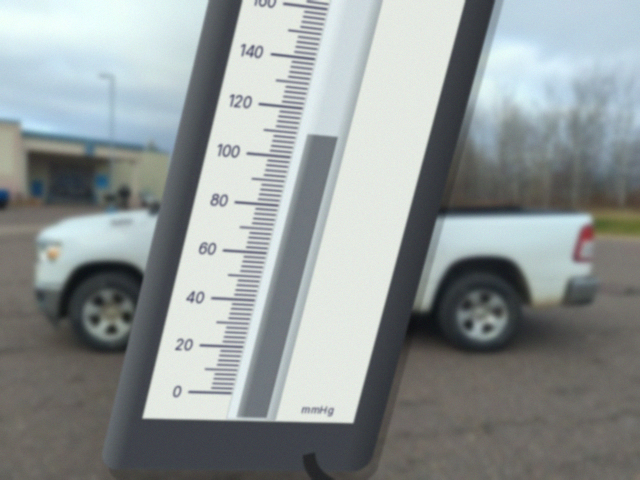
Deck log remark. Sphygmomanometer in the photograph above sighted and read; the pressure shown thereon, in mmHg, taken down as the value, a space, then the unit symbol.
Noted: 110 mmHg
